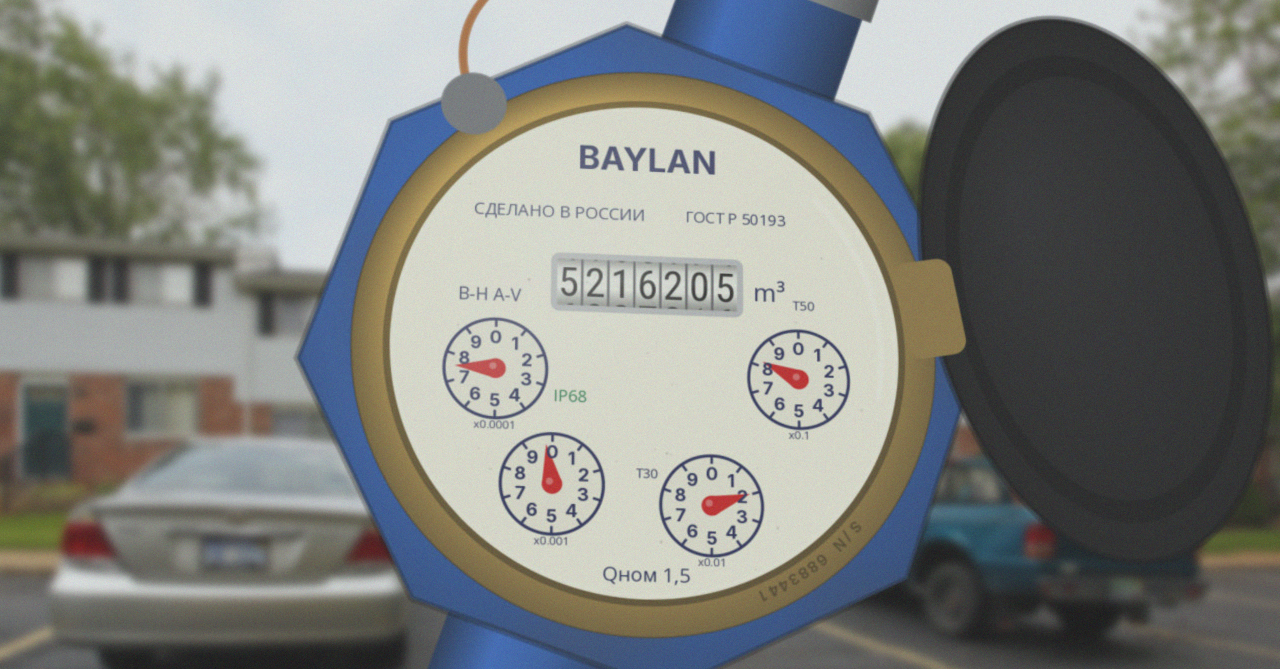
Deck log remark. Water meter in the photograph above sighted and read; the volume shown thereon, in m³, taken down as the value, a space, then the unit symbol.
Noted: 5216205.8197 m³
